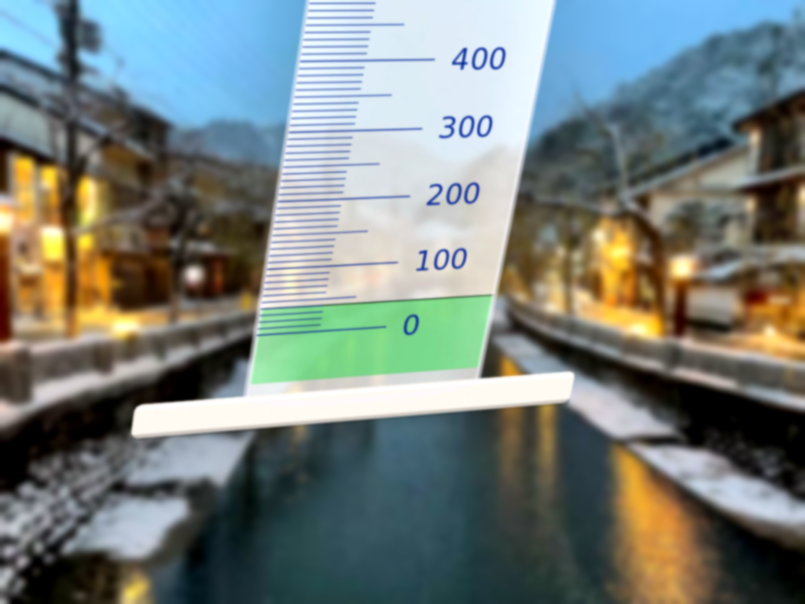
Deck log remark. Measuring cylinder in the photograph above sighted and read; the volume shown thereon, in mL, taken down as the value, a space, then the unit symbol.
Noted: 40 mL
